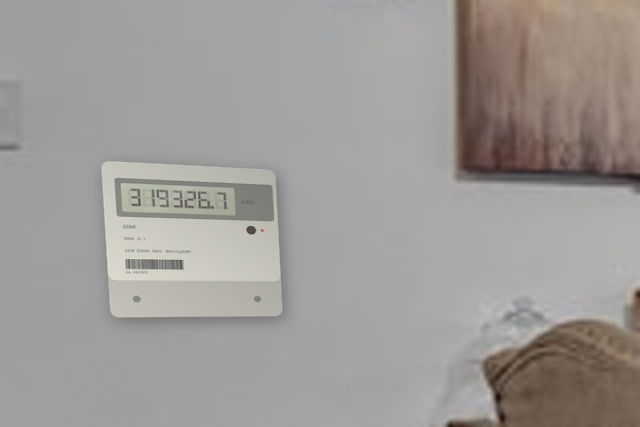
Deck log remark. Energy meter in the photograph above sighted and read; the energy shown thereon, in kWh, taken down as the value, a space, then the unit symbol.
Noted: 319326.7 kWh
